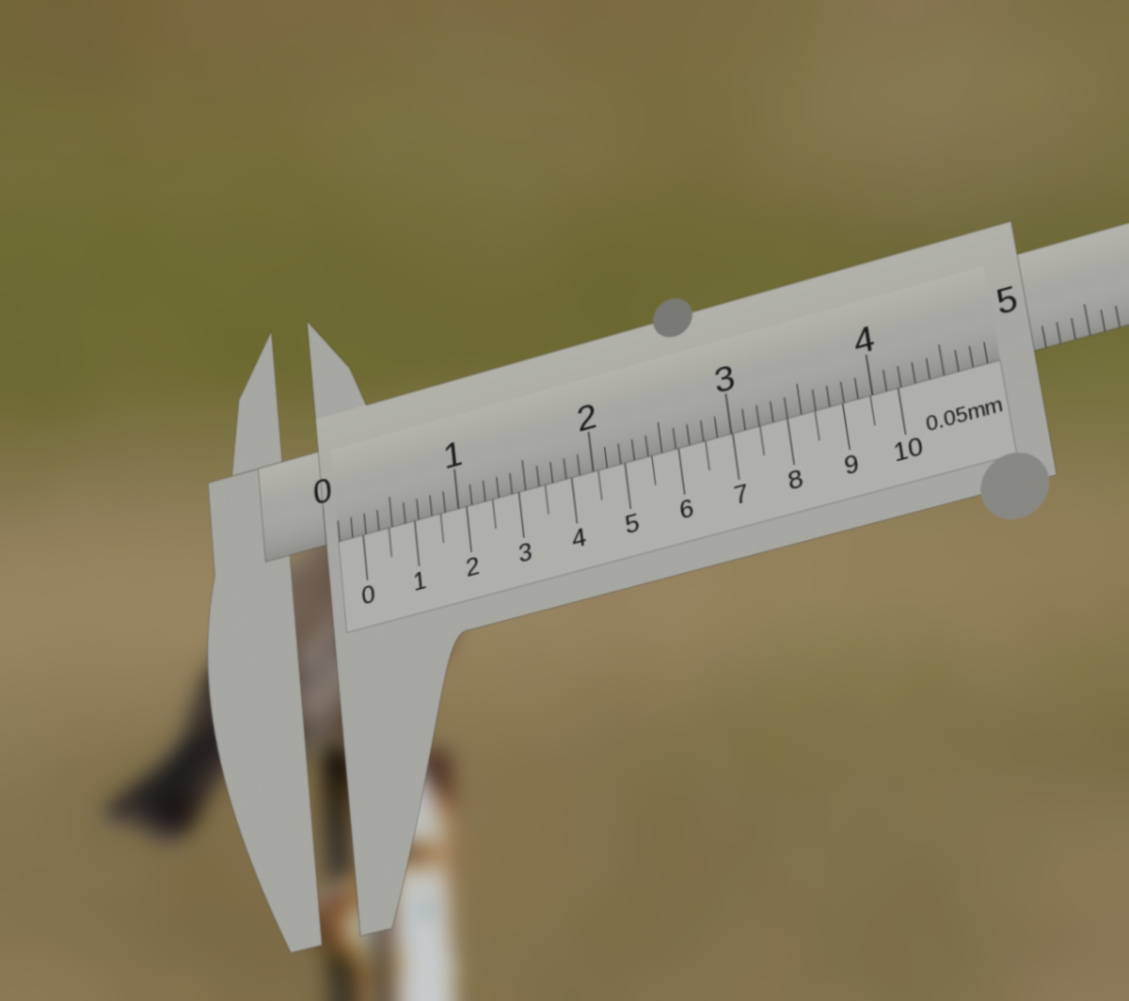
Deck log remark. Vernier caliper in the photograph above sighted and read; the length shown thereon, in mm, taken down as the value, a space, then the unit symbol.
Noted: 2.8 mm
